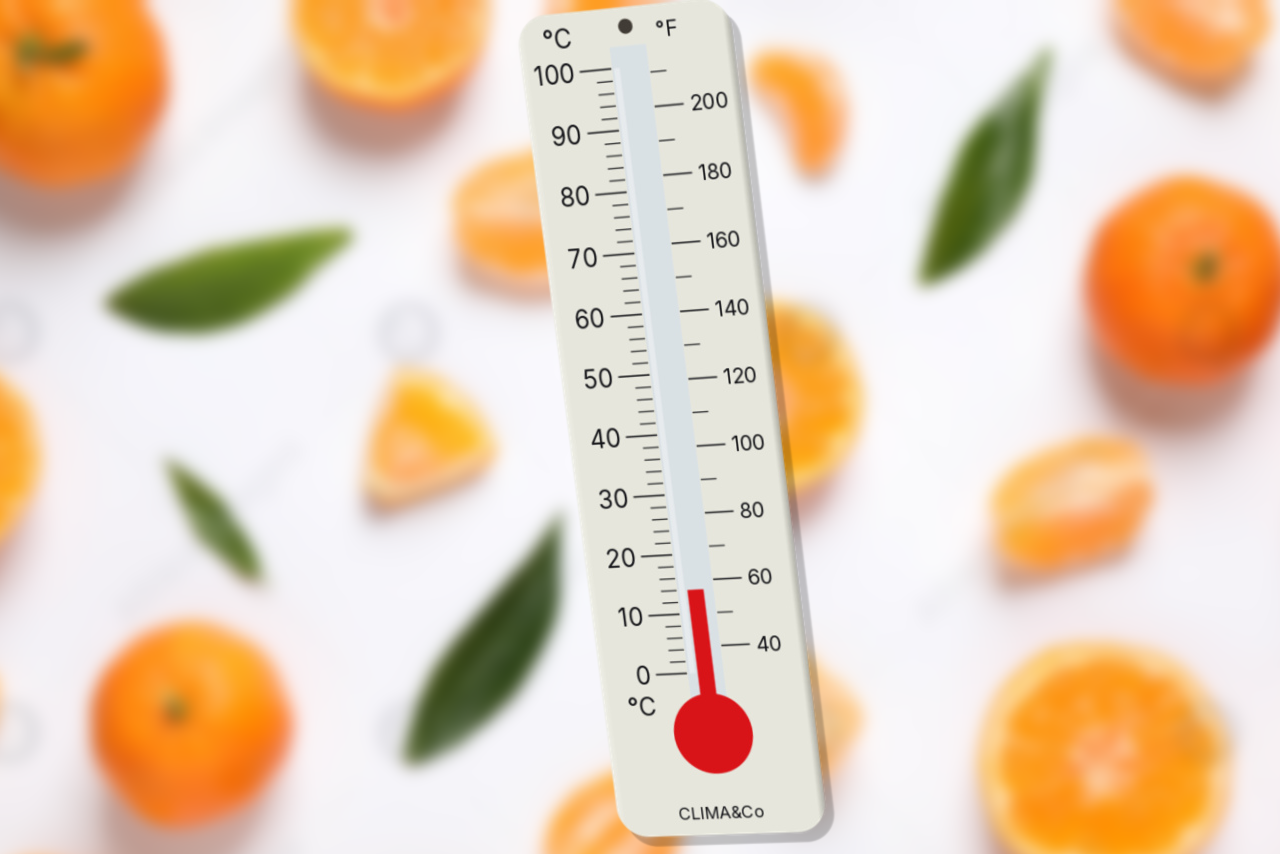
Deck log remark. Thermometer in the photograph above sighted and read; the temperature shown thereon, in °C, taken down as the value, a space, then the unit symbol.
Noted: 14 °C
